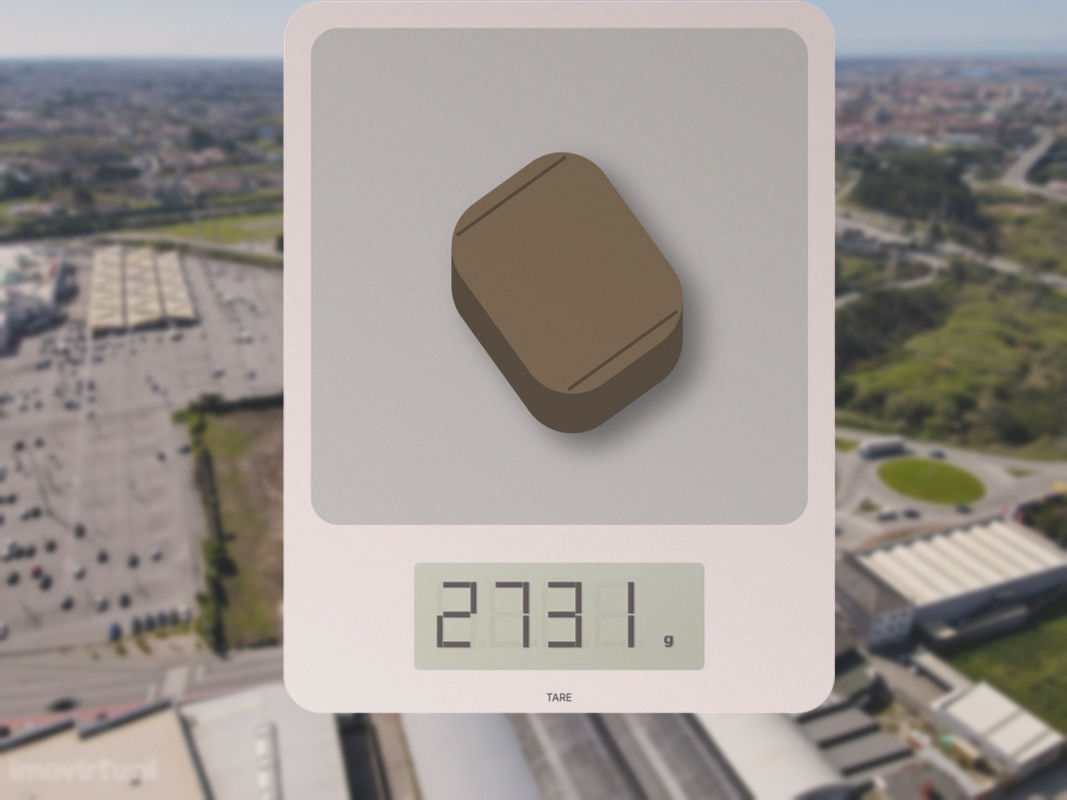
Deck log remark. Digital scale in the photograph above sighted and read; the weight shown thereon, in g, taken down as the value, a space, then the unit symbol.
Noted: 2731 g
